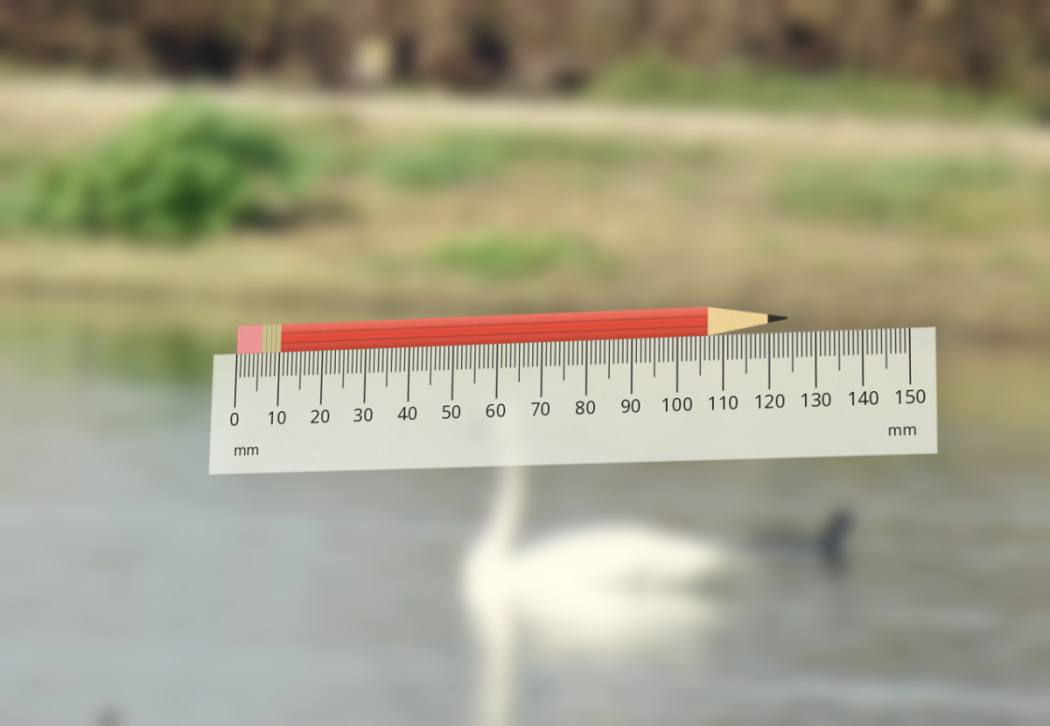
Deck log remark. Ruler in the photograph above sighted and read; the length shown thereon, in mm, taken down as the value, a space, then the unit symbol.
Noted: 124 mm
